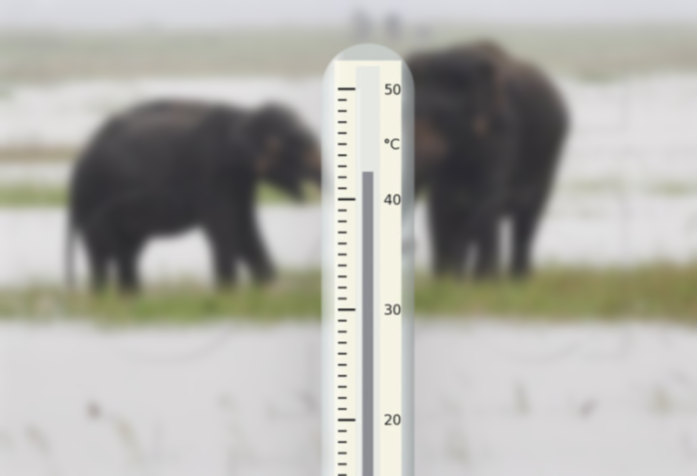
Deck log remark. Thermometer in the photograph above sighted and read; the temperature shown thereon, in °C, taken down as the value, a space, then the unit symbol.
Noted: 42.5 °C
